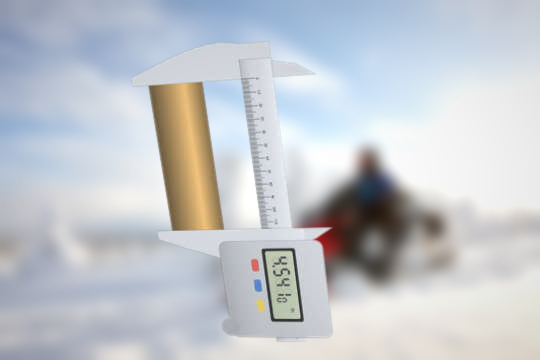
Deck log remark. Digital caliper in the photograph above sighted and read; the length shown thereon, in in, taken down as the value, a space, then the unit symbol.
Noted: 4.5410 in
